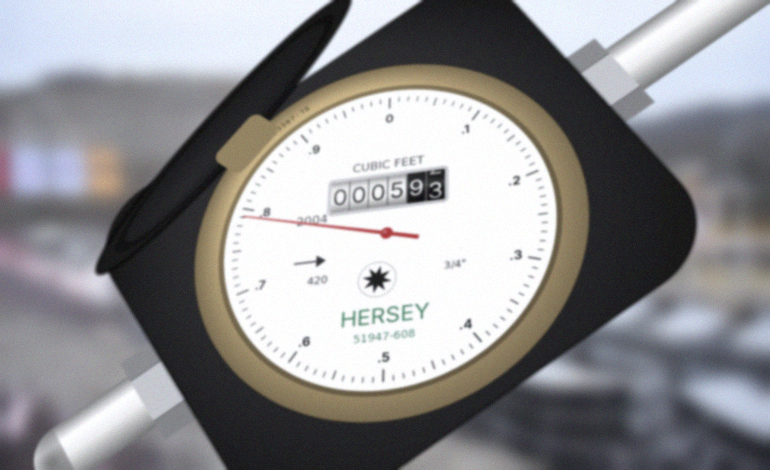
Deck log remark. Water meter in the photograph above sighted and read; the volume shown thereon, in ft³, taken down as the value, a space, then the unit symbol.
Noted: 592.79 ft³
